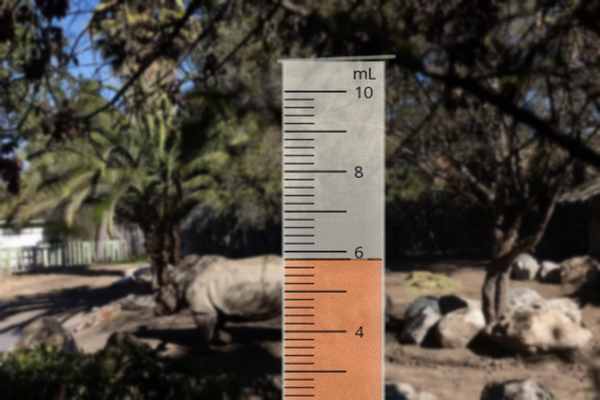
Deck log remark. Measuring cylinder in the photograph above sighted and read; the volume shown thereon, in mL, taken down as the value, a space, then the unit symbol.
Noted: 5.8 mL
